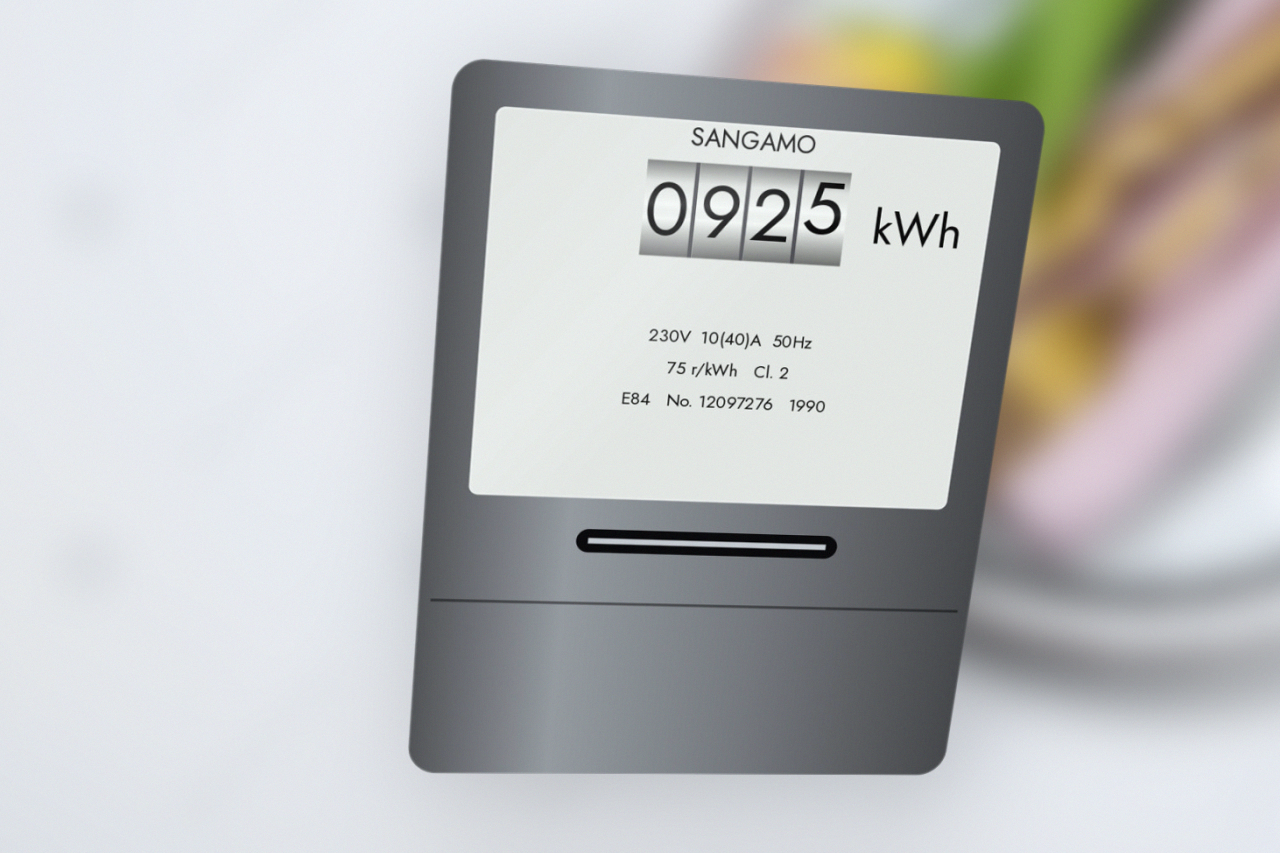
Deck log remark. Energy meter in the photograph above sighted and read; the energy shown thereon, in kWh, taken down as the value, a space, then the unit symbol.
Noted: 925 kWh
